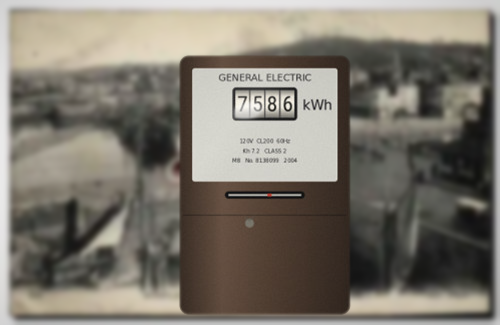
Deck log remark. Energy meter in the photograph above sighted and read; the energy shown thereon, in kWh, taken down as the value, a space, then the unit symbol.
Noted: 7586 kWh
